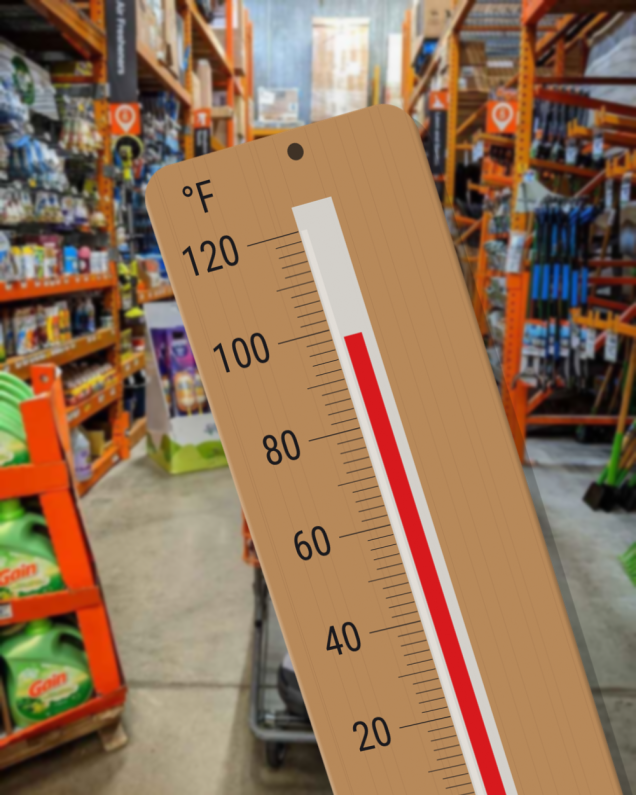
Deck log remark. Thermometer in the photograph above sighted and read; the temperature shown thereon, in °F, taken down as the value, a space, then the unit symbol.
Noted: 98 °F
